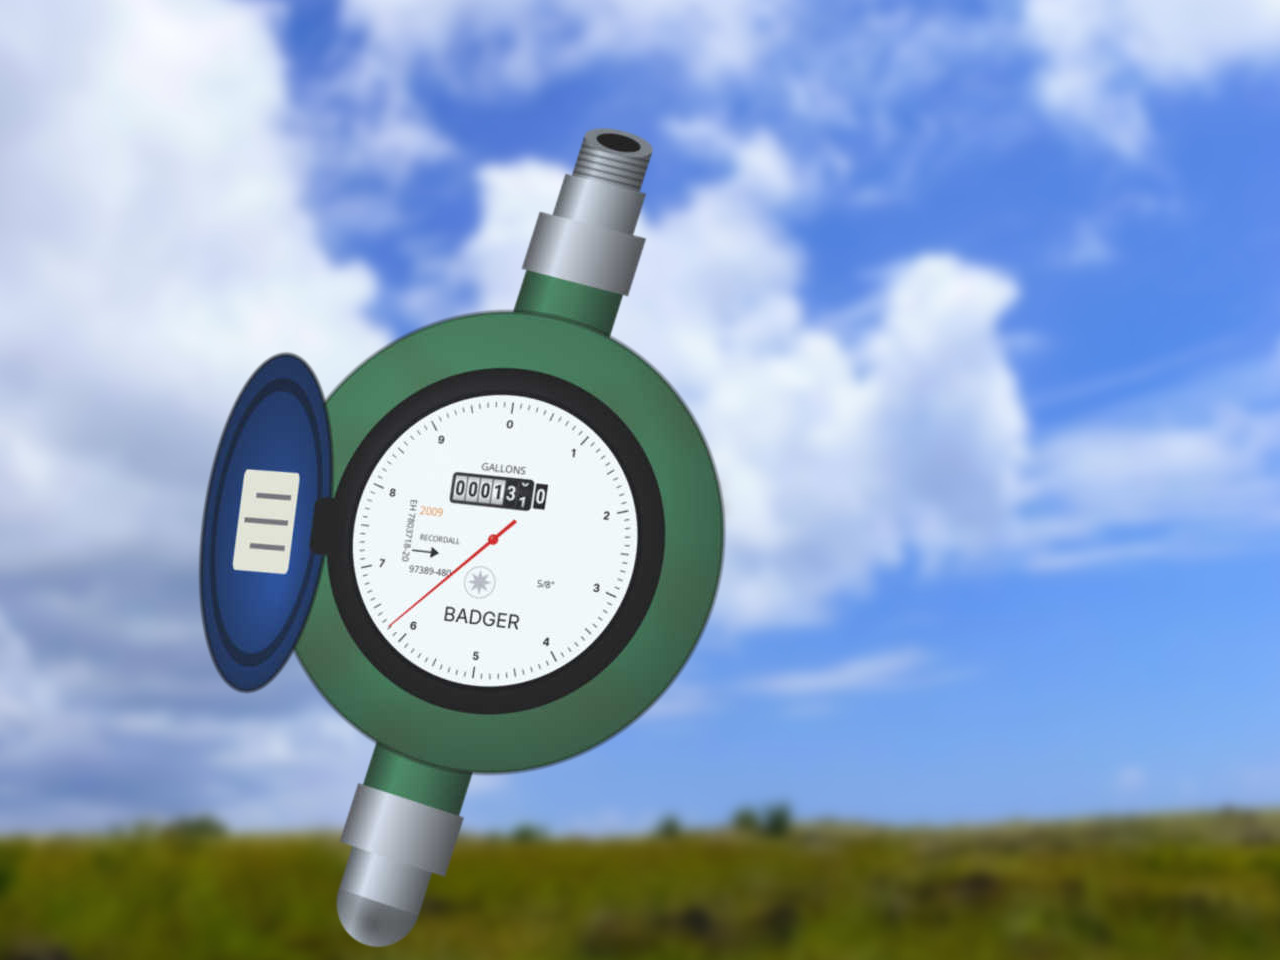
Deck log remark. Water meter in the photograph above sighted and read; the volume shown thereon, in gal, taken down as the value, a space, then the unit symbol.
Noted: 1306.2 gal
